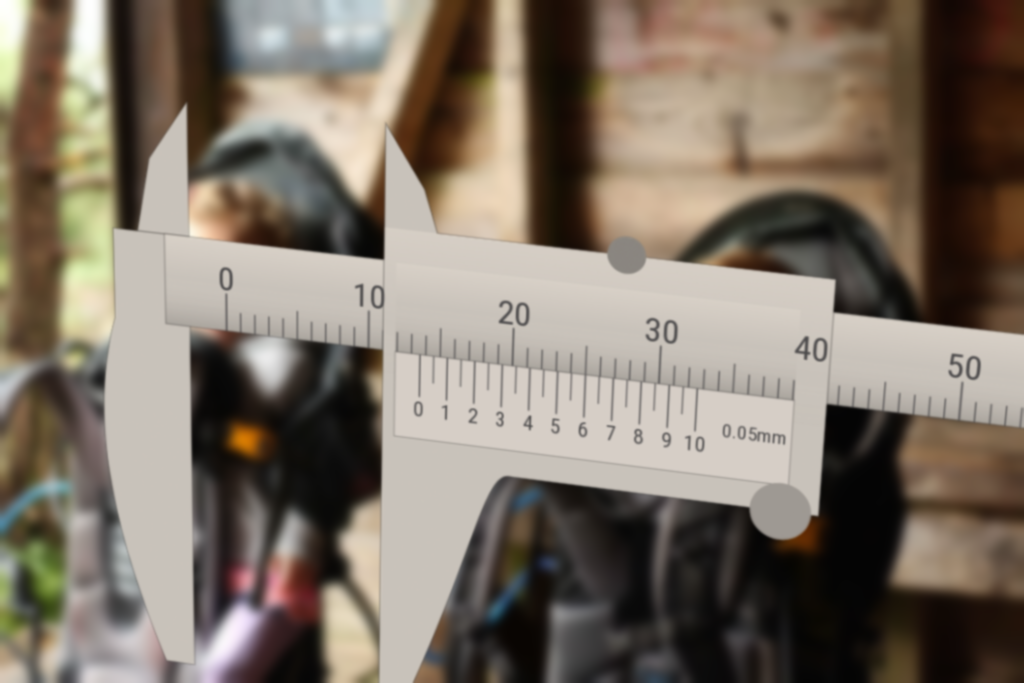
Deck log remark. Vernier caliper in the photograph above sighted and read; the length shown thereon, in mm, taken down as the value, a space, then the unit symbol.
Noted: 13.6 mm
